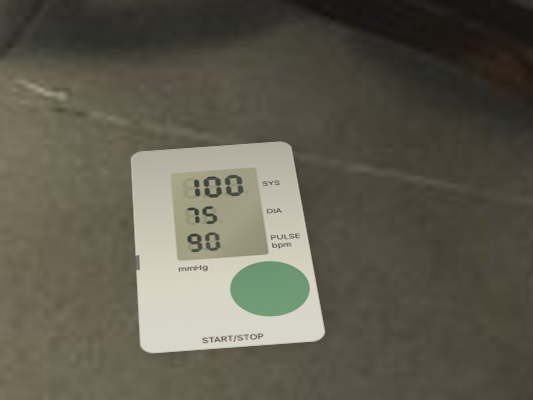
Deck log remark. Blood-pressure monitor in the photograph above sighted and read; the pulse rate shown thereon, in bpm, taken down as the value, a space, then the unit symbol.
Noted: 90 bpm
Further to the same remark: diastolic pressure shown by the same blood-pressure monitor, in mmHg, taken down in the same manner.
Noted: 75 mmHg
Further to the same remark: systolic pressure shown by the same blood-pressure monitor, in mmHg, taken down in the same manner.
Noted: 100 mmHg
